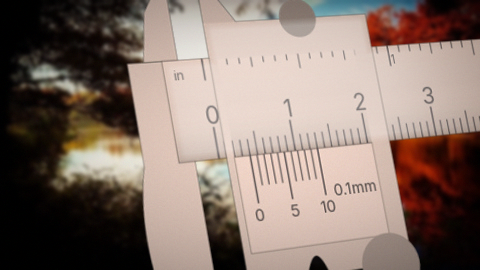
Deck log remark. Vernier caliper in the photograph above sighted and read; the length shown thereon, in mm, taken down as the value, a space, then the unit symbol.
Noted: 4.0 mm
